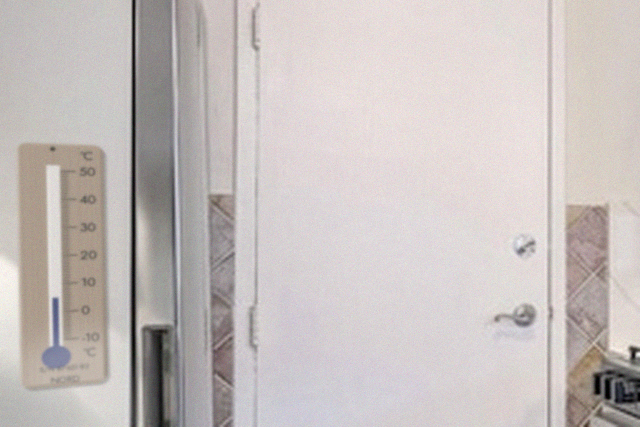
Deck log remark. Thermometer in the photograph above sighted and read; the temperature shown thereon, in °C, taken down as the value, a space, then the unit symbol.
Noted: 5 °C
